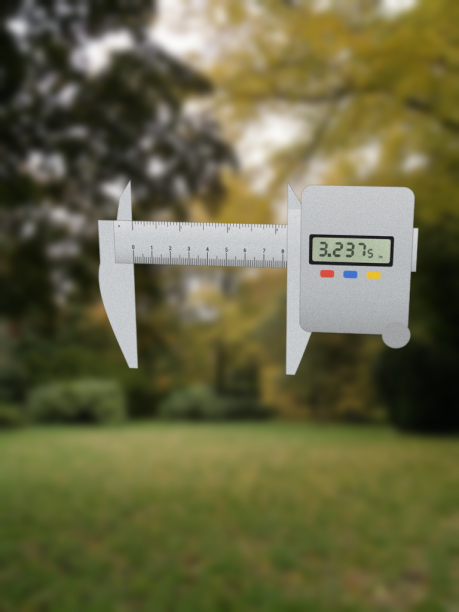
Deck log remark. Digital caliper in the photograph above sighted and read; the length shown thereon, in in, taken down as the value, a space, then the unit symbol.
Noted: 3.2375 in
